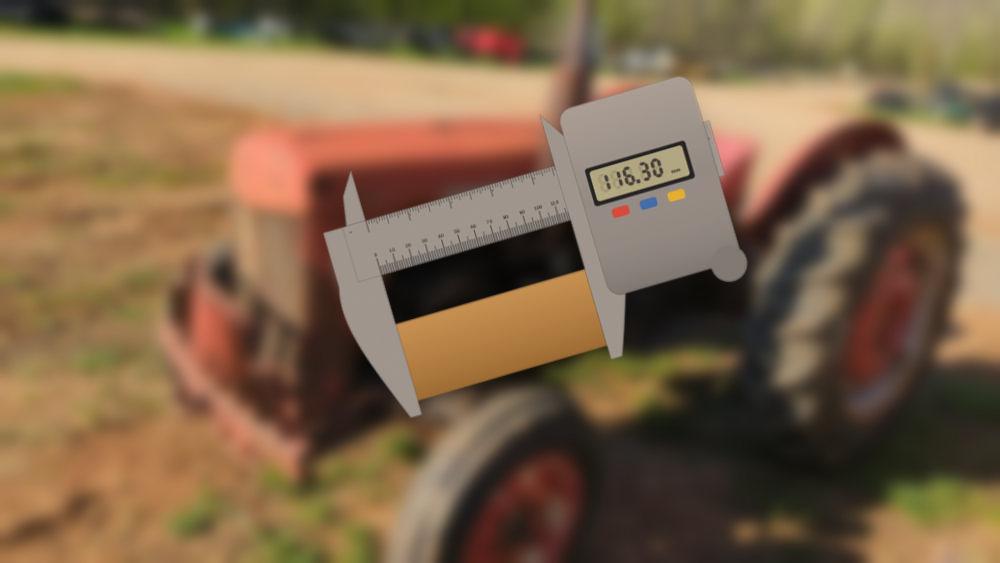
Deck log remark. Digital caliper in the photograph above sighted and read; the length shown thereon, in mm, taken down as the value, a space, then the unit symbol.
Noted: 116.30 mm
